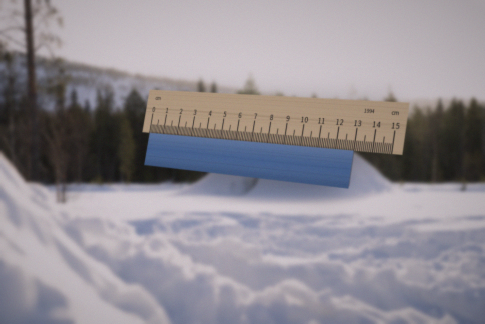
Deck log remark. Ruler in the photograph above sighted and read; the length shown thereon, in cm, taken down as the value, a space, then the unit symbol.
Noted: 13 cm
